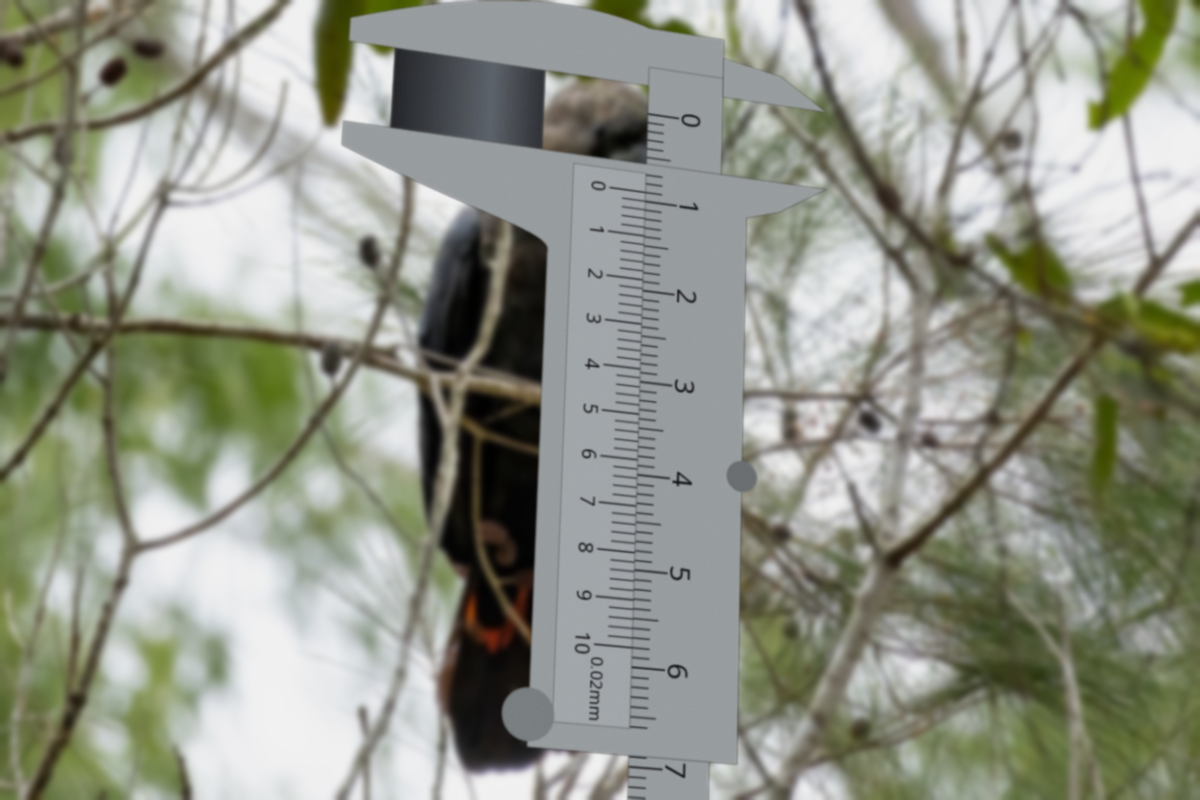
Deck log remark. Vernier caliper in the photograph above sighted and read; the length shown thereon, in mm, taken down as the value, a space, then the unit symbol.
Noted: 9.0 mm
